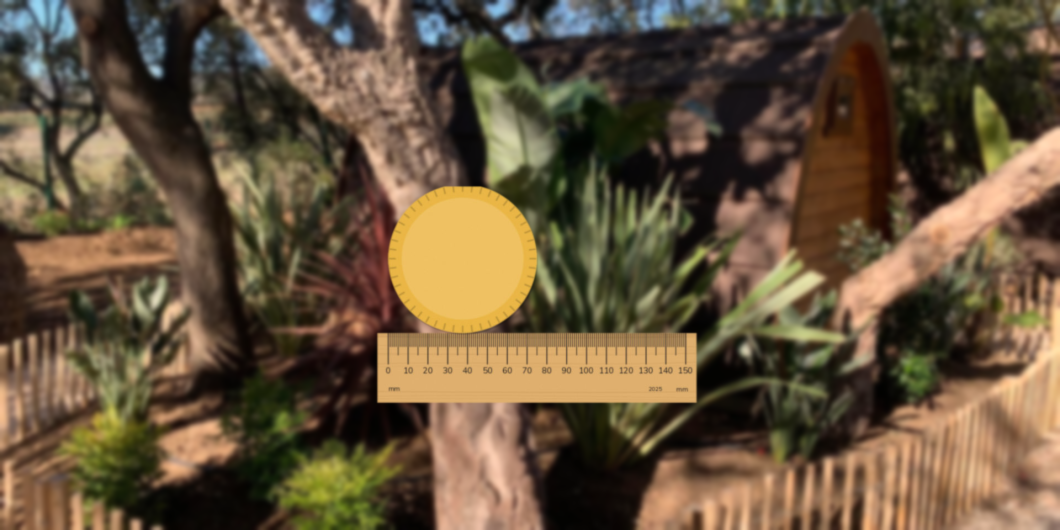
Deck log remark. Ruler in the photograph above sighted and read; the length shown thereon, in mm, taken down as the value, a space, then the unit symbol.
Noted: 75 mm
